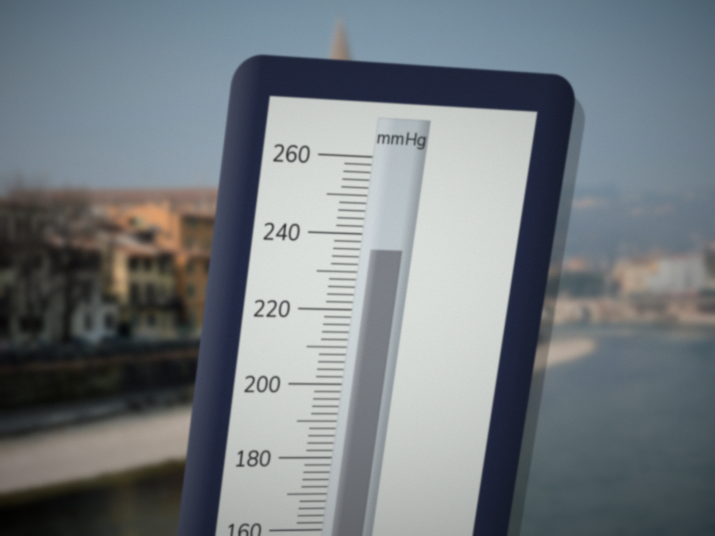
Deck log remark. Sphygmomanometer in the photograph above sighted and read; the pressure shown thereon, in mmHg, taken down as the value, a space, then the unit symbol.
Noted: 236 mmHg
